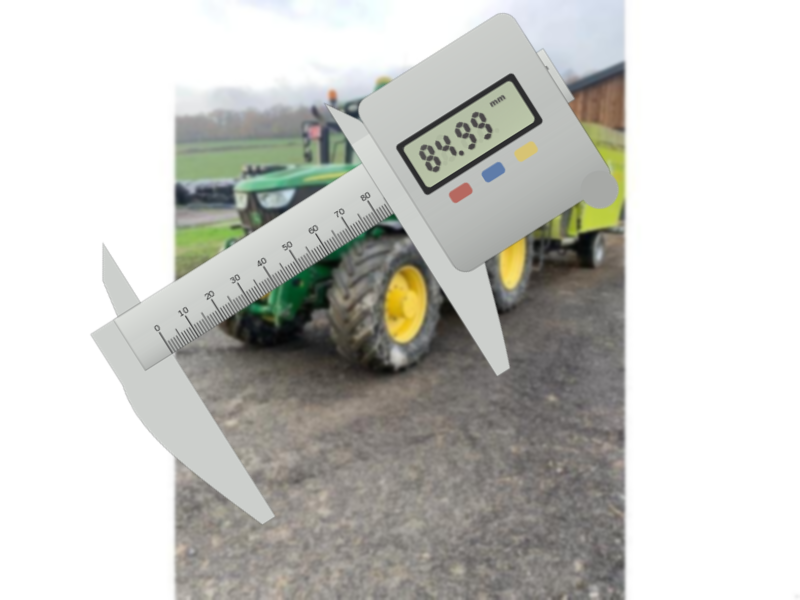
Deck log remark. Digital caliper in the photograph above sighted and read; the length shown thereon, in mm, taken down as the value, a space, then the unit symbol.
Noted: 84.99 mm
